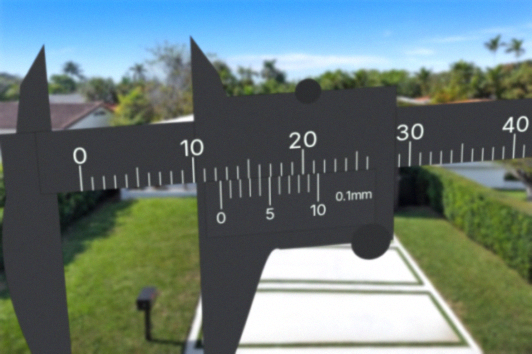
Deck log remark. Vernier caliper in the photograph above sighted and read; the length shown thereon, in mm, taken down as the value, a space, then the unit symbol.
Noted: 12.4 mm
